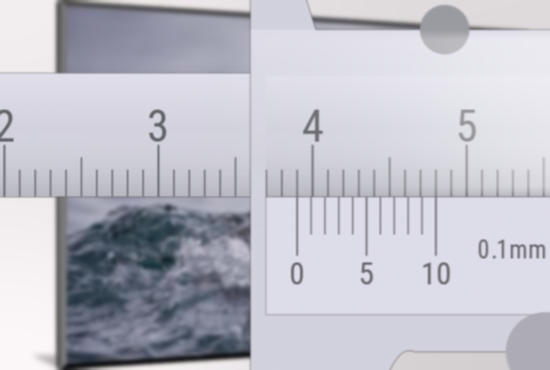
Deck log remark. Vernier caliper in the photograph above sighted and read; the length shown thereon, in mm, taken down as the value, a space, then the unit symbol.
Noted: 39.0 mm
